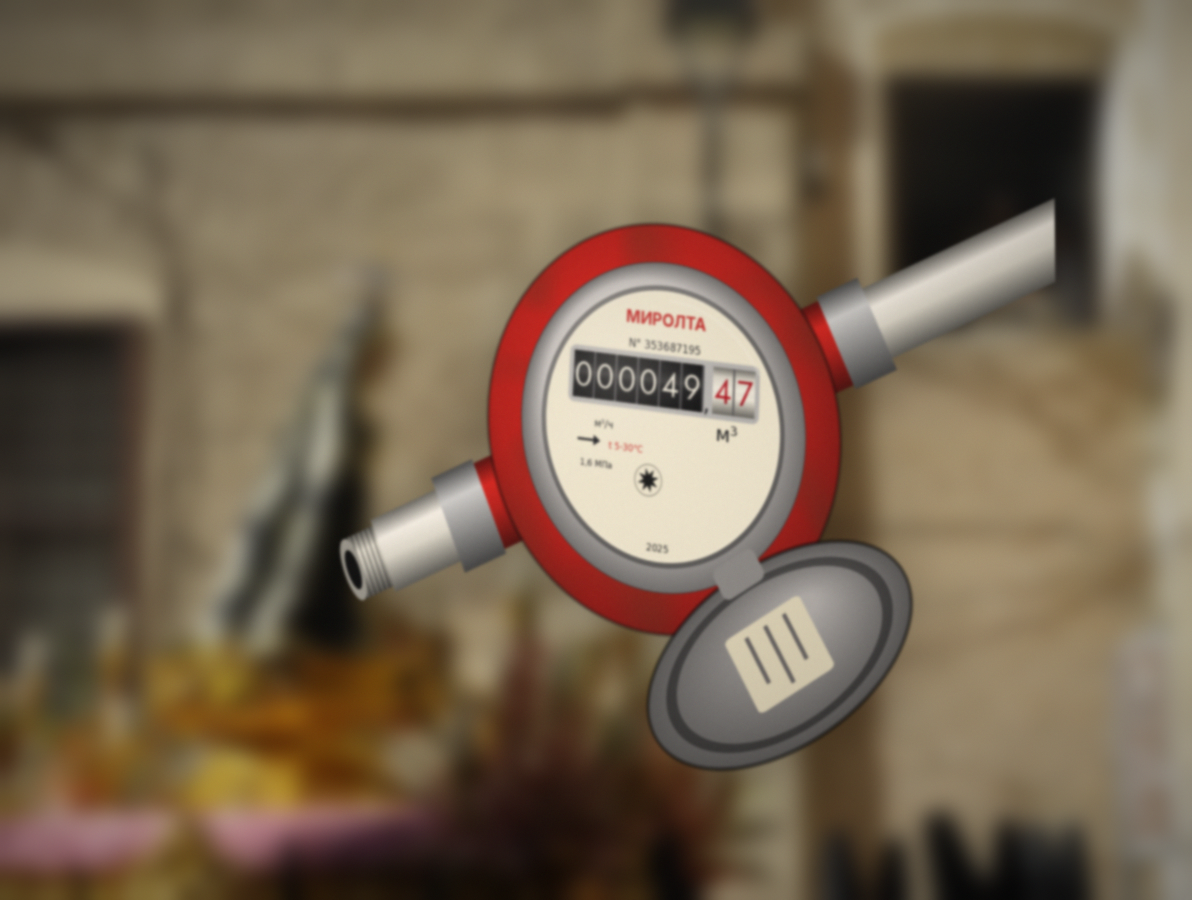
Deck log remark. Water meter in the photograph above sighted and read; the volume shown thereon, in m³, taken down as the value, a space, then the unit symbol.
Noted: 49.47 m³
